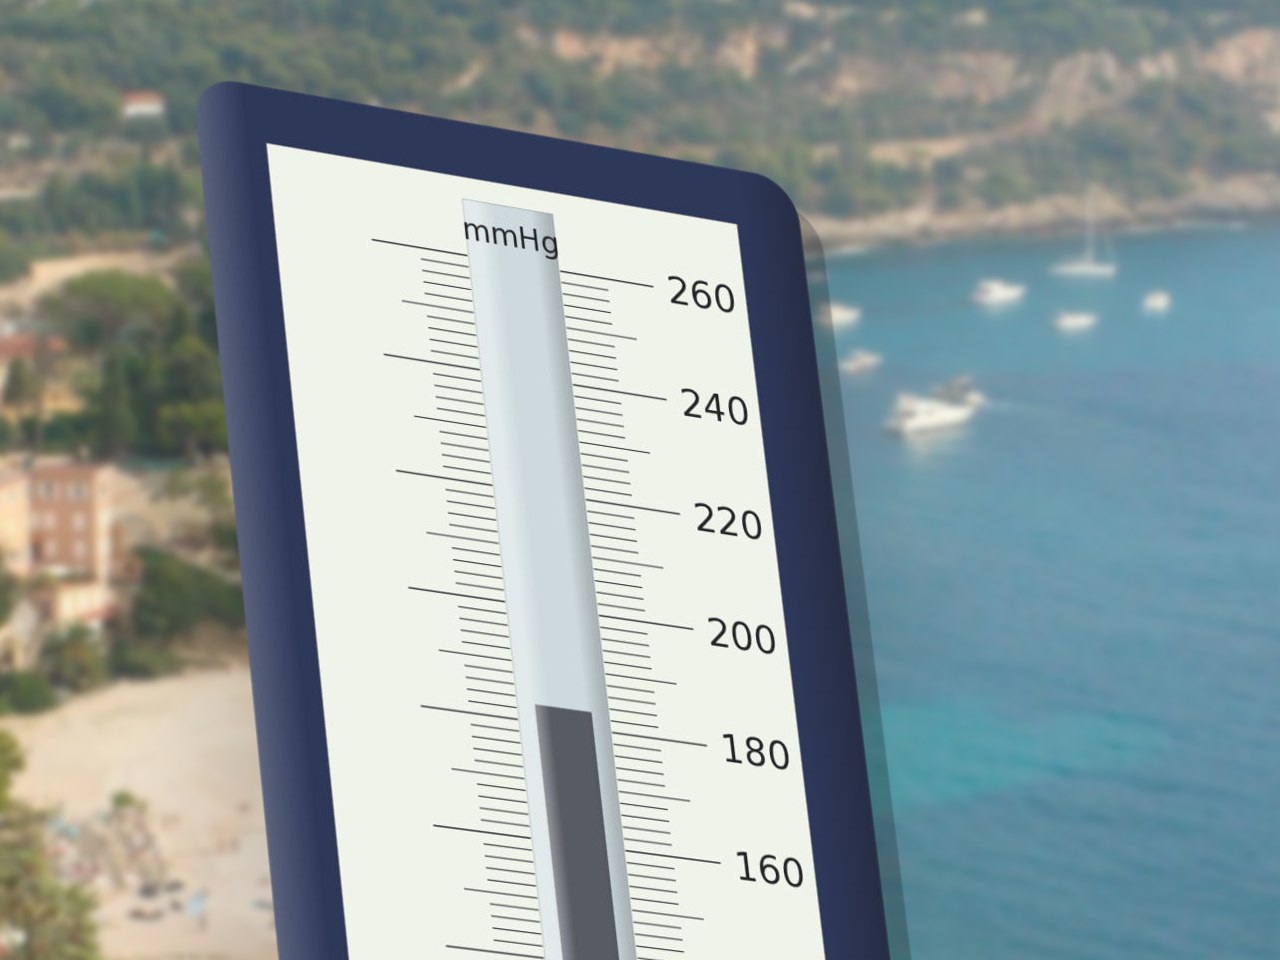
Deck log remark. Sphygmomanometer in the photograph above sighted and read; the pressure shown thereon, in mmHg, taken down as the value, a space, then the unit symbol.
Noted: 183 mmHg
